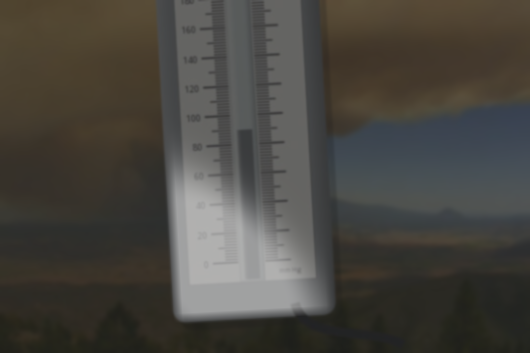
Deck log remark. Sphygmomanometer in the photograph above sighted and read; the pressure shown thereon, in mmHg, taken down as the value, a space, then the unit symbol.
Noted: 90 mmHg
